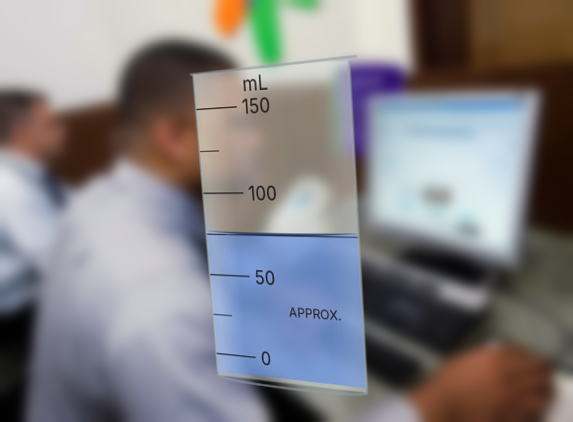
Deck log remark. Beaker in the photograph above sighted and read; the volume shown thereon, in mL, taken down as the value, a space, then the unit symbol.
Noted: 75 mL
